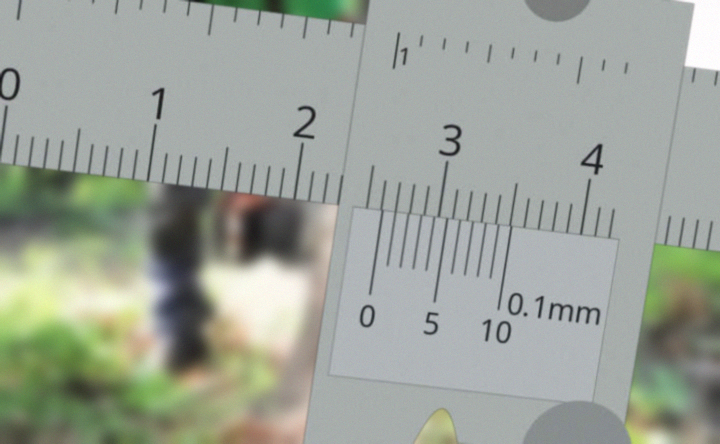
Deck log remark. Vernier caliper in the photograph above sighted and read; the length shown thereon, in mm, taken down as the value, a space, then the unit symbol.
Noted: 26.1 mm
